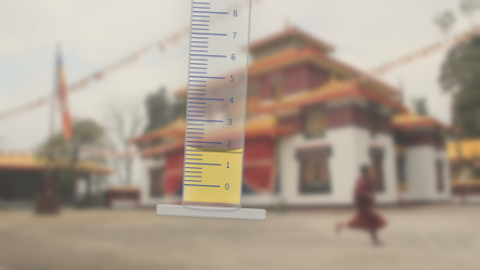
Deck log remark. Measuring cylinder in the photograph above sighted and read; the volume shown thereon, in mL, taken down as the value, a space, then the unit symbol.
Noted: 1.6 mL
